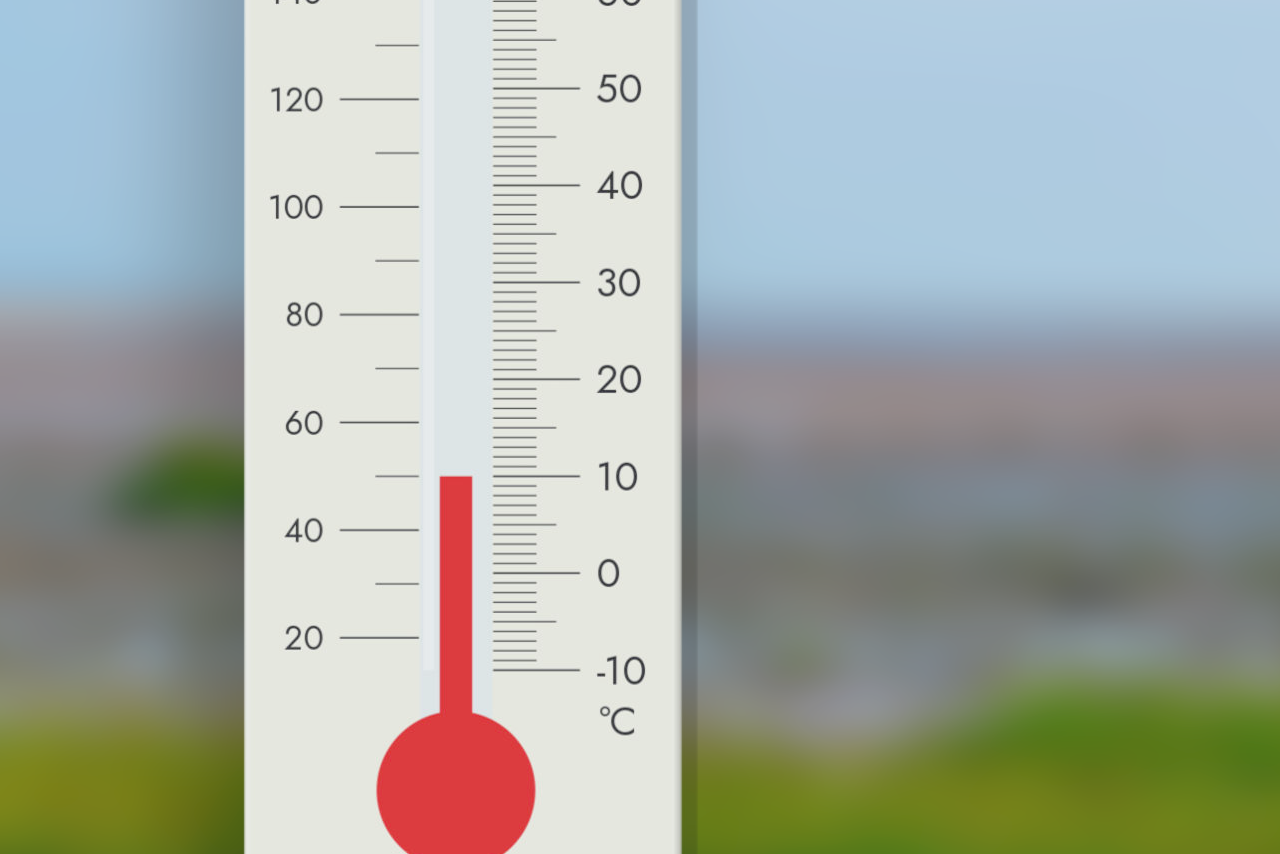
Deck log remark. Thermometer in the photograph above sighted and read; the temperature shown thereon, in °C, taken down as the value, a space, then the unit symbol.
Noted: 10 °C
